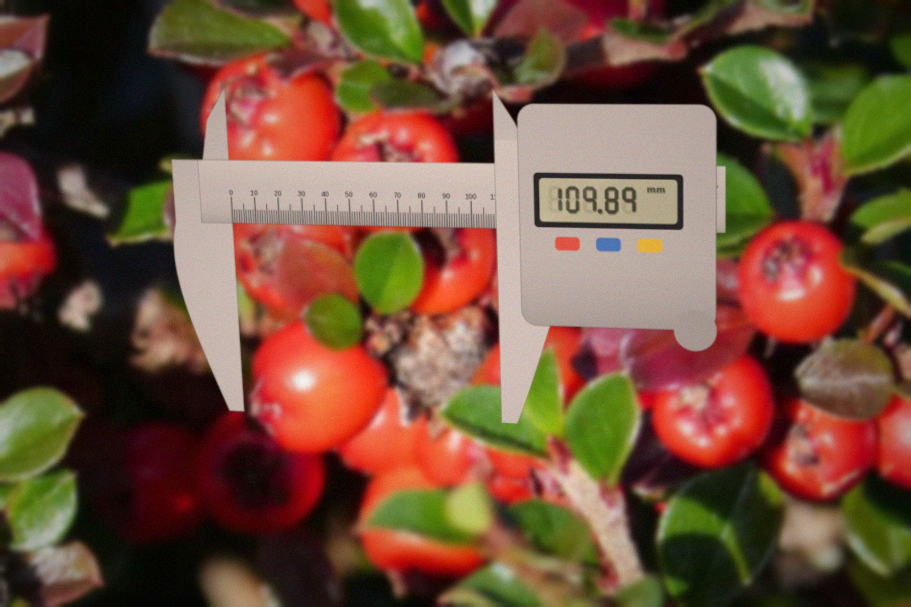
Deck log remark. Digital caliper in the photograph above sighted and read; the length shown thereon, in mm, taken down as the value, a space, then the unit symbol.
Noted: 109.89 mm
